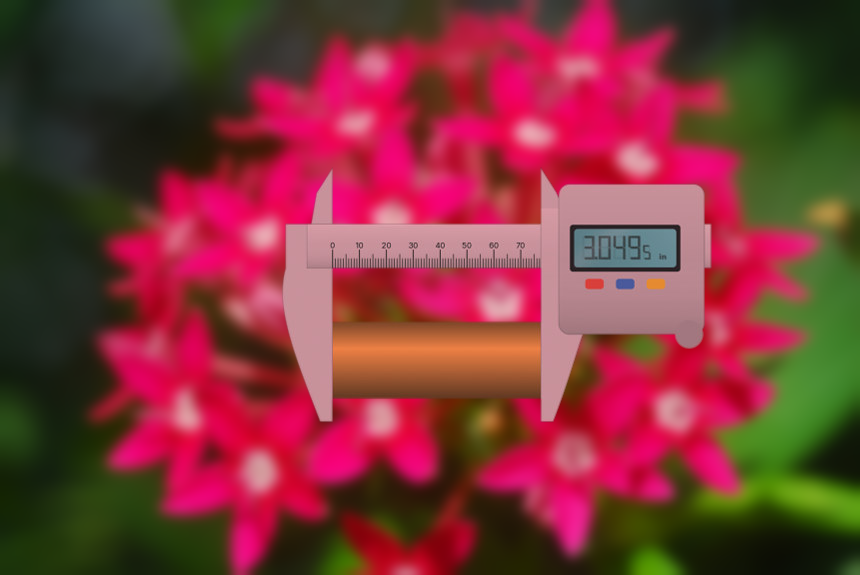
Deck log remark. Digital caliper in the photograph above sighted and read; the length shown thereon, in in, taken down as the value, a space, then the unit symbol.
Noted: 3.0495 in
